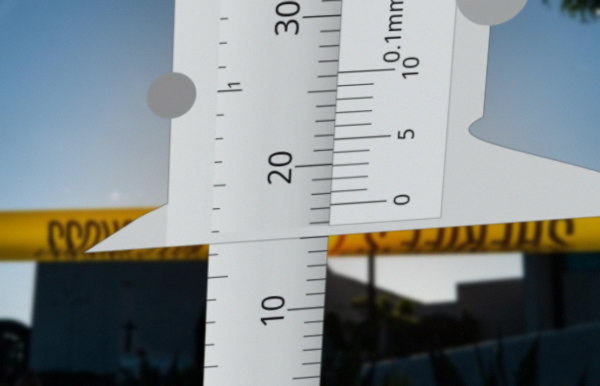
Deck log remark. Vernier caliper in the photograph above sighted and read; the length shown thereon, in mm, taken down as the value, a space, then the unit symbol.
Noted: 17.2 mm
